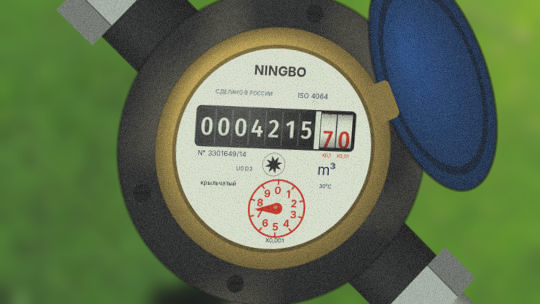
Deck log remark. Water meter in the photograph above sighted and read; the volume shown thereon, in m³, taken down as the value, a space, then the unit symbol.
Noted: 4215.697 m³
